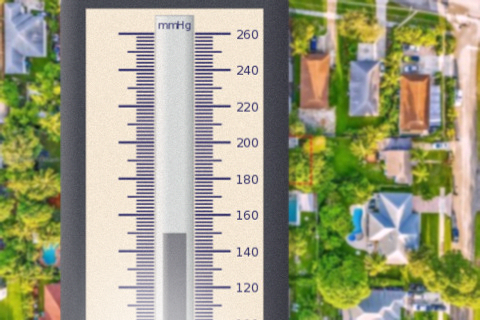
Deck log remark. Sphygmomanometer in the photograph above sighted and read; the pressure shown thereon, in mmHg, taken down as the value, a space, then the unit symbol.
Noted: 150 mmHg
